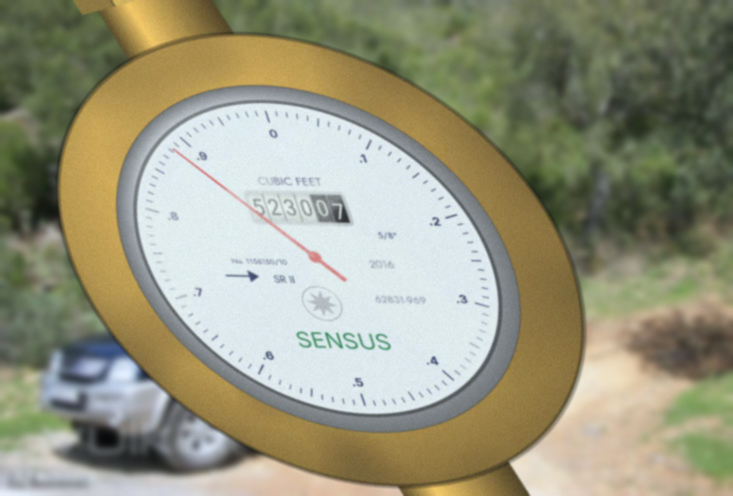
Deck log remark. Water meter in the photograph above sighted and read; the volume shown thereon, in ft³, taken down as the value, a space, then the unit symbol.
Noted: 523006.88 ft³
